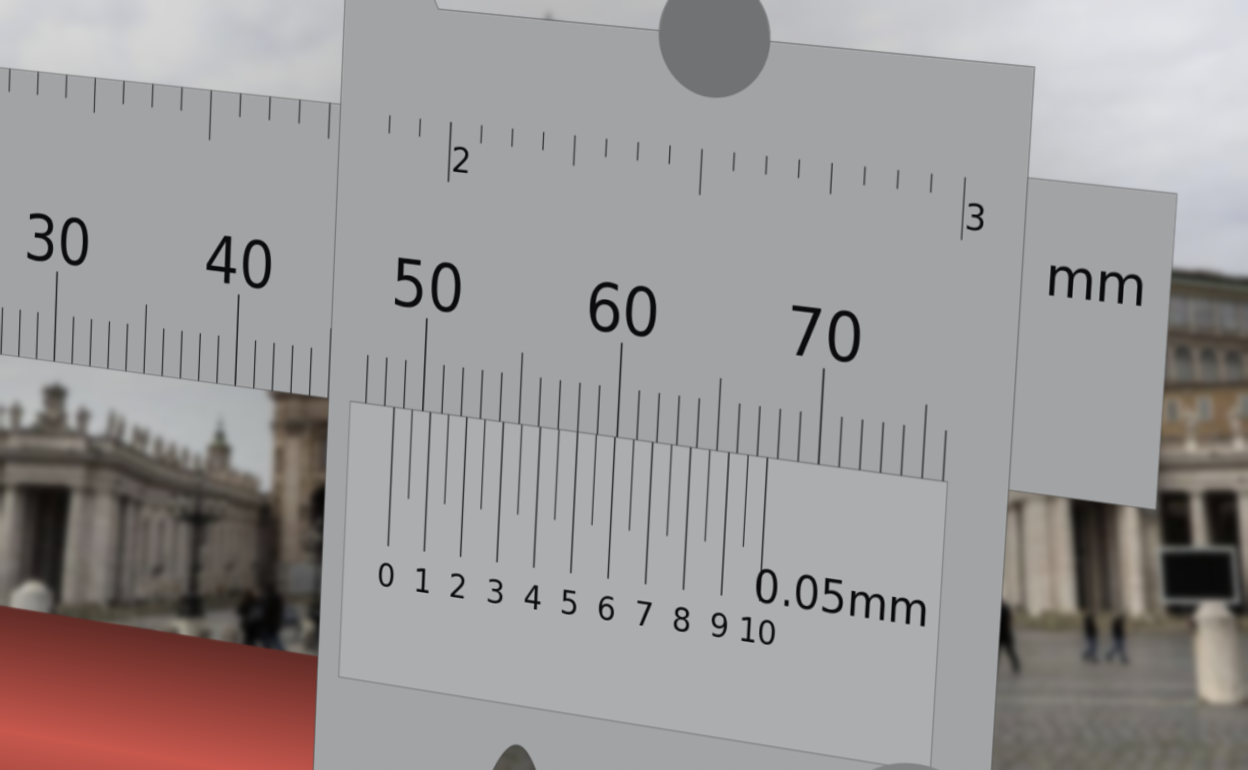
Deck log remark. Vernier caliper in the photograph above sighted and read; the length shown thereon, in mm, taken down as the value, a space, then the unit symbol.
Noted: 48.5 mm
